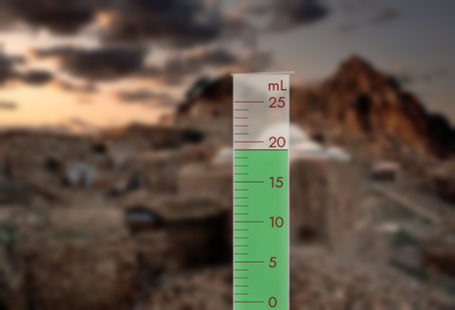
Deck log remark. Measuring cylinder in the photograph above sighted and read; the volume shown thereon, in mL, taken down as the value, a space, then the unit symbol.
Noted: 19 mL
